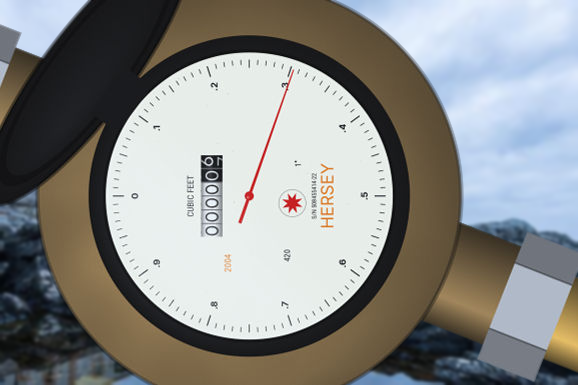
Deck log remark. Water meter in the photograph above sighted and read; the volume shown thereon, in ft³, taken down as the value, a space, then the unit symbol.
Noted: 6.30 ft³
